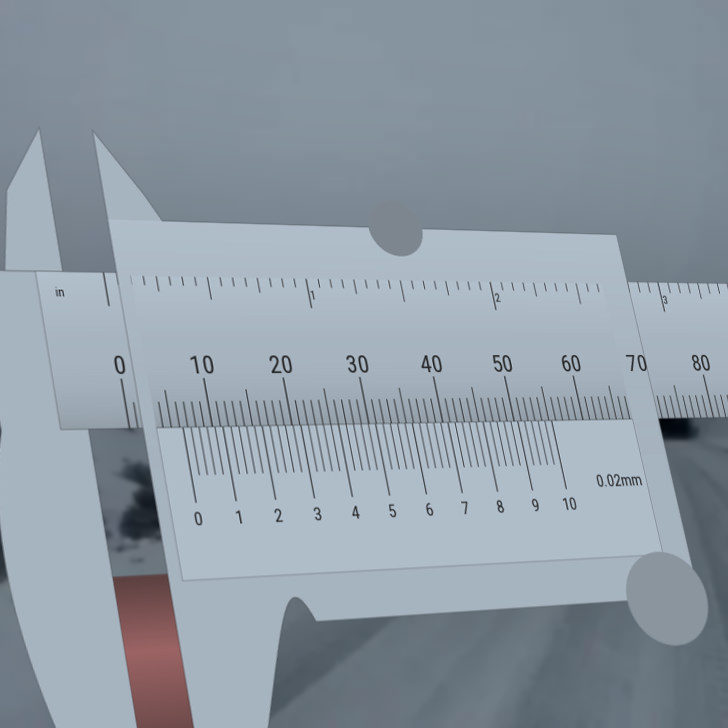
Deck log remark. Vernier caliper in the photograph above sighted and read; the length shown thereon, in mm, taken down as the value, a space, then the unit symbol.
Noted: 6.4 mm
